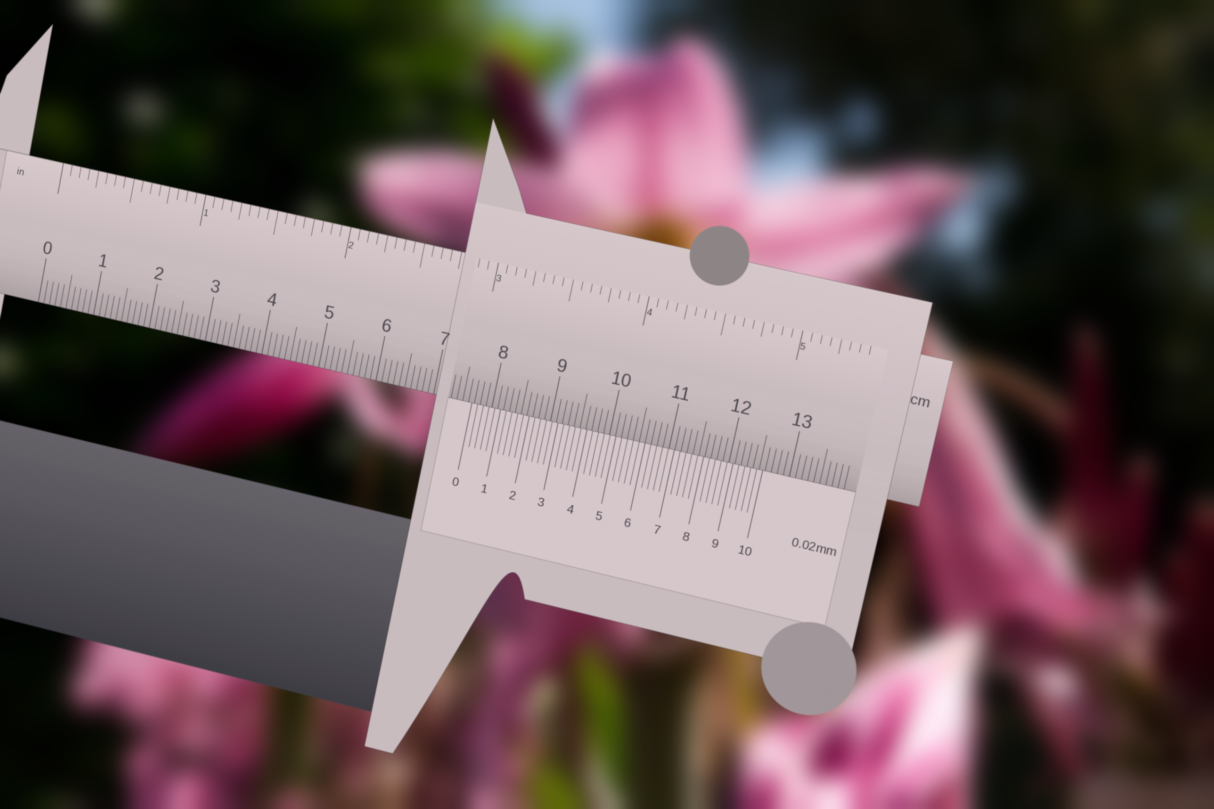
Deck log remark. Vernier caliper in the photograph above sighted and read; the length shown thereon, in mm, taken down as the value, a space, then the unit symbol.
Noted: 76.6 mm
